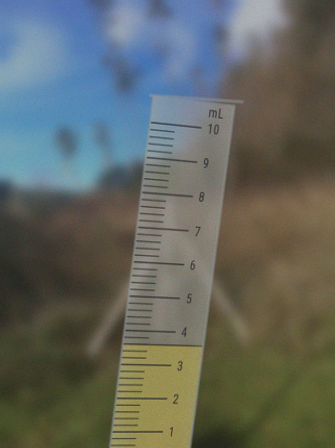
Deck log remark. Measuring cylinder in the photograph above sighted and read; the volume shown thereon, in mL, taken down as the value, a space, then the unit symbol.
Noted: 3.6 mL
